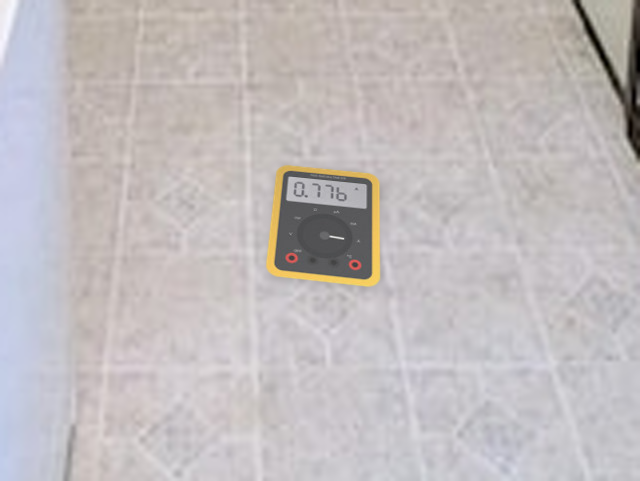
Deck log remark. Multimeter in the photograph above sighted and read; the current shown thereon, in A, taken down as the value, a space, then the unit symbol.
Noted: 0.776 A
